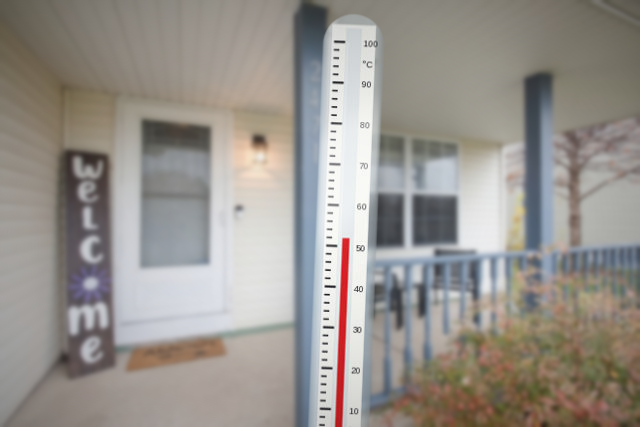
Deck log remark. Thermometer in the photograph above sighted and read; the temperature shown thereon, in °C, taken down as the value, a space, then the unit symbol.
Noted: 52 °C
